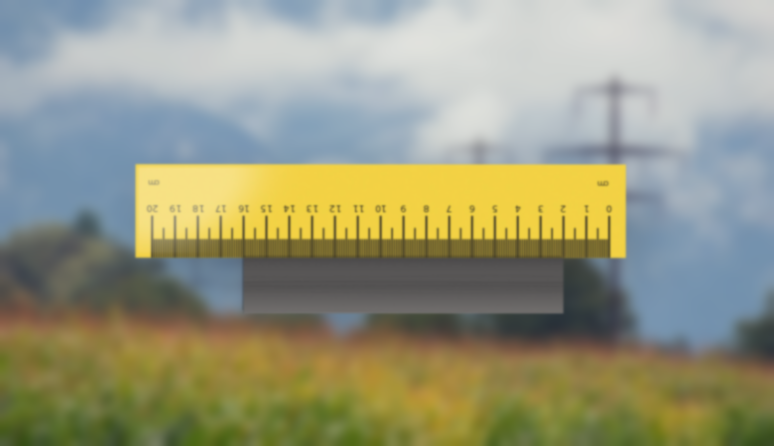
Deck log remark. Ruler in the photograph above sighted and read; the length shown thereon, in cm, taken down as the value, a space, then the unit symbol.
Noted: 14 cm
